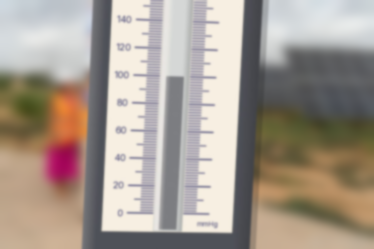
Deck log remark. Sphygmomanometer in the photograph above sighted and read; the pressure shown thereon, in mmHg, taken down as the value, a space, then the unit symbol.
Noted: 100 mmHg
